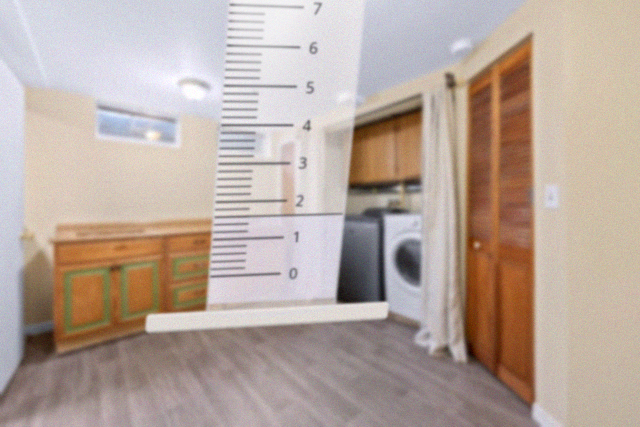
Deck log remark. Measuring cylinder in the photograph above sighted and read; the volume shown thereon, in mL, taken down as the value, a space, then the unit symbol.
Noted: 1.6 mL
